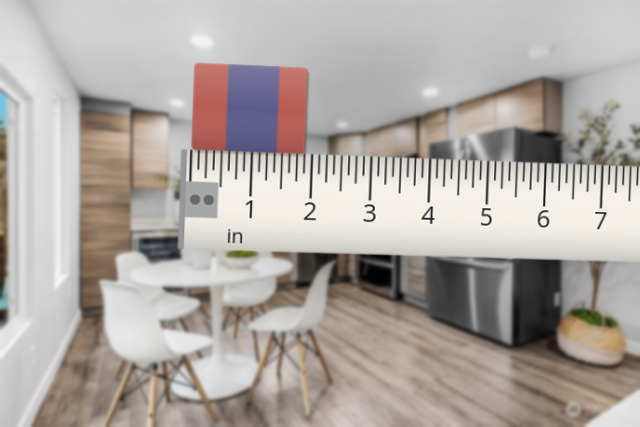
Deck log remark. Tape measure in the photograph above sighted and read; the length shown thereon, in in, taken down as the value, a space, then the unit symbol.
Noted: 1.875 in
